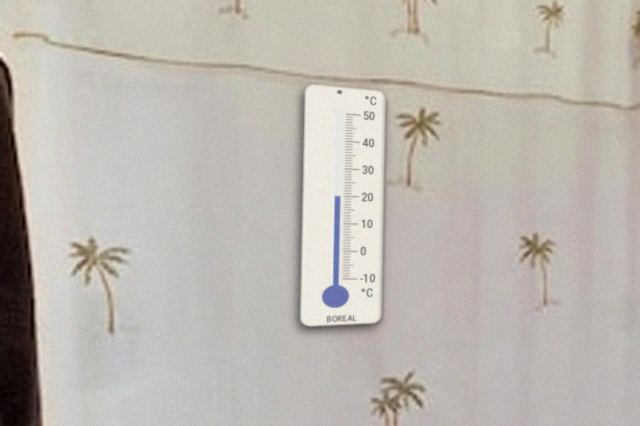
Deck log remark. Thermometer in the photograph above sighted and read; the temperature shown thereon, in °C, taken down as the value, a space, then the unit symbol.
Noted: 20 °C
